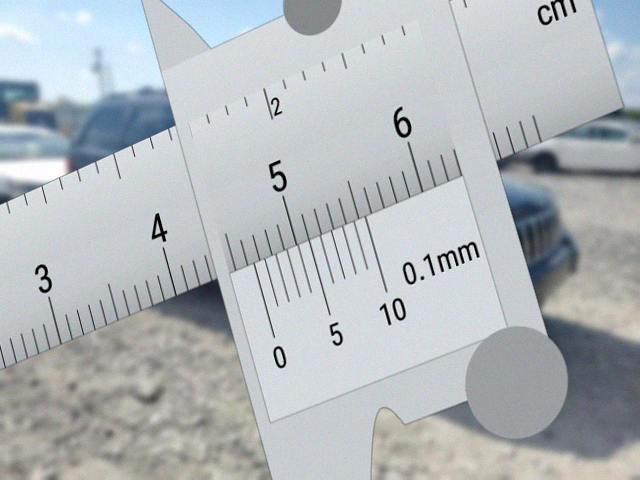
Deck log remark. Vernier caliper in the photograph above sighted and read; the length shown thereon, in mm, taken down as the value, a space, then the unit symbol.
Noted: 46.5 mm
